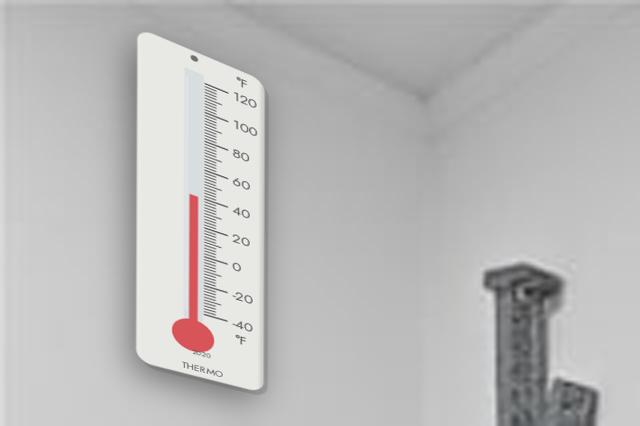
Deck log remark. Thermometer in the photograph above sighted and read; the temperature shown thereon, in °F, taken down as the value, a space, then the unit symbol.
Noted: 40 °F
